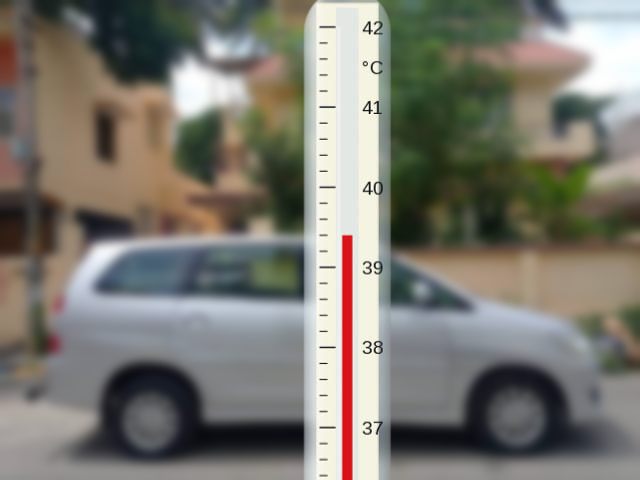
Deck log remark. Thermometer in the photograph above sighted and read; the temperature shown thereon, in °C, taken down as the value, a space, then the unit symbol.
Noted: 39.4 °C
